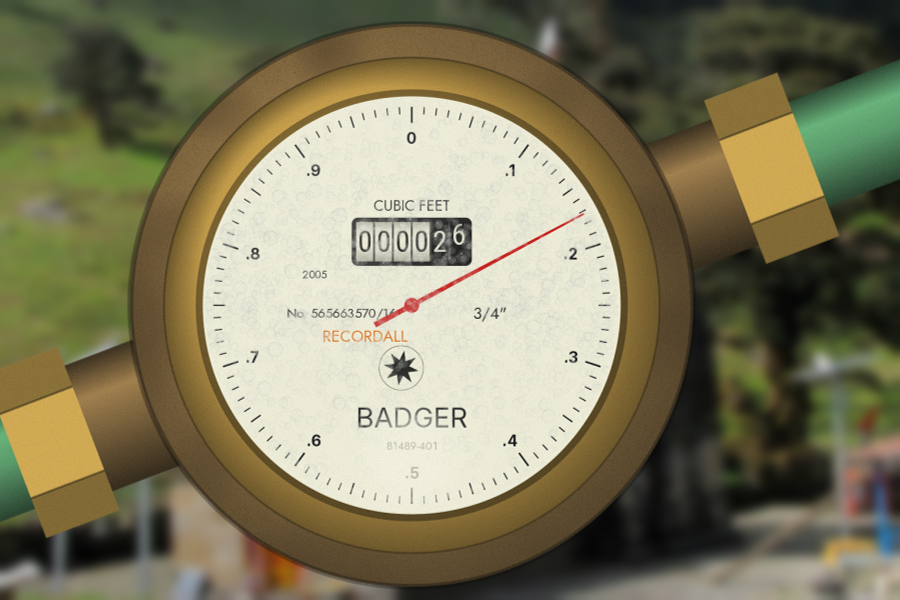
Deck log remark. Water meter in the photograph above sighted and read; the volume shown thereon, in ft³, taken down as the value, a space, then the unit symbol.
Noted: 26.17 ft³
